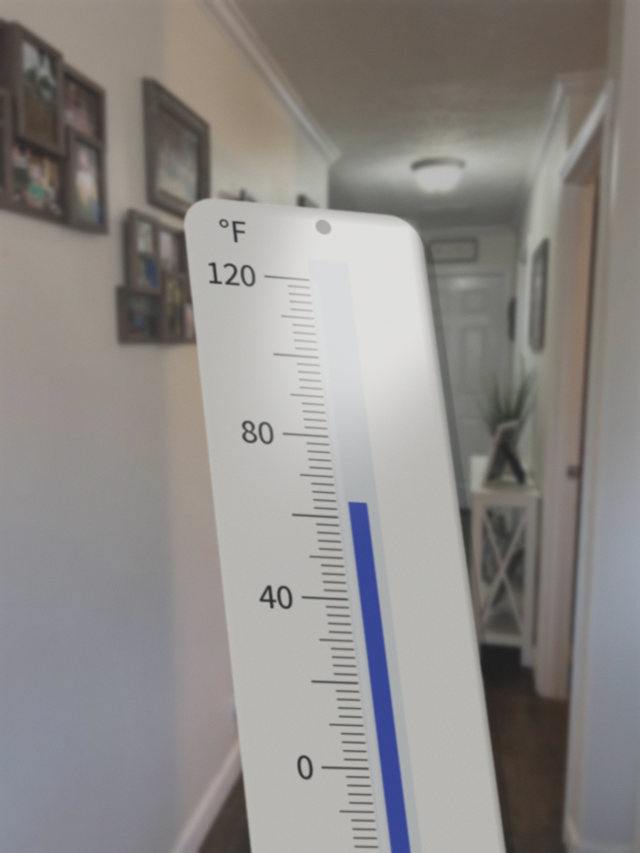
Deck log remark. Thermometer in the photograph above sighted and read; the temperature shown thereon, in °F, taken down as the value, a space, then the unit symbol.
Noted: 64 °F
